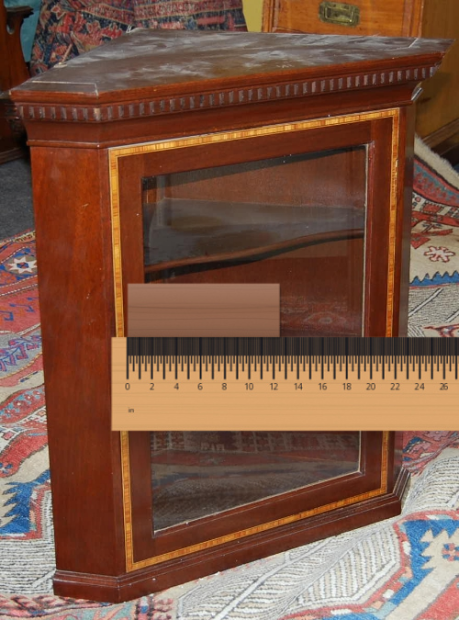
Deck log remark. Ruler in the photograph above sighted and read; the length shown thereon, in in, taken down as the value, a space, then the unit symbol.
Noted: 12.5 in
